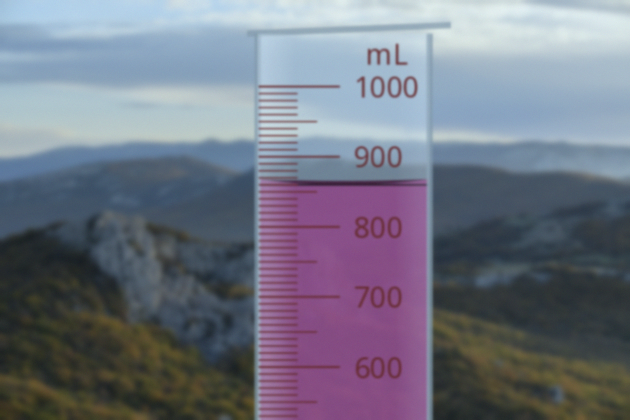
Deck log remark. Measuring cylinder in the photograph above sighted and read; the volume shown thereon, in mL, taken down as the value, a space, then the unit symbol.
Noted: 860 mL
